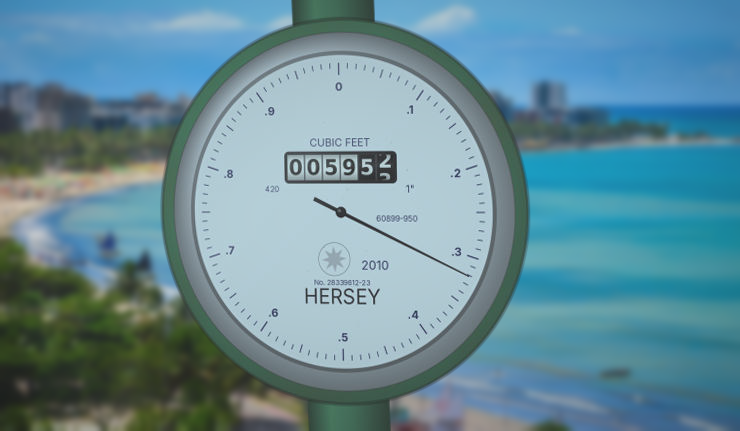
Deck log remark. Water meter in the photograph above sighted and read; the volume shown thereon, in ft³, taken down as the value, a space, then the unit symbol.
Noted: 5952.32 ft³
